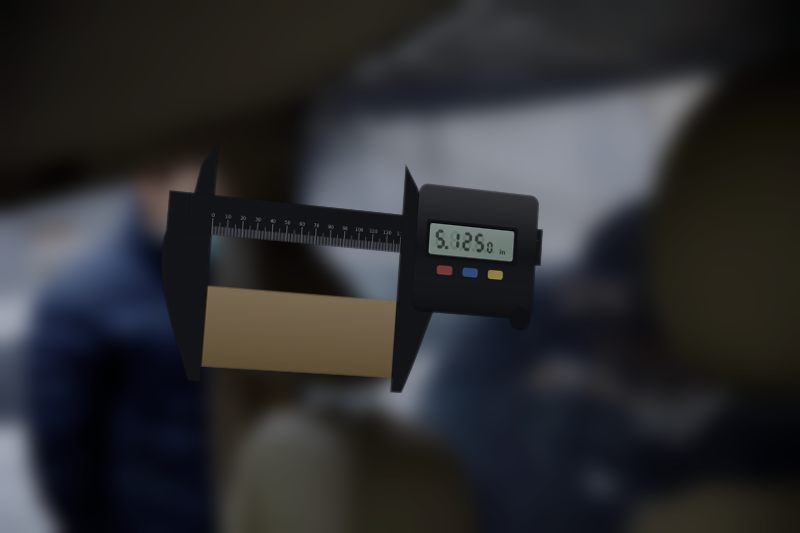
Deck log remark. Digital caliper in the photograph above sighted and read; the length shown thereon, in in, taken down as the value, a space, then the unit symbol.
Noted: 5.1250 in
